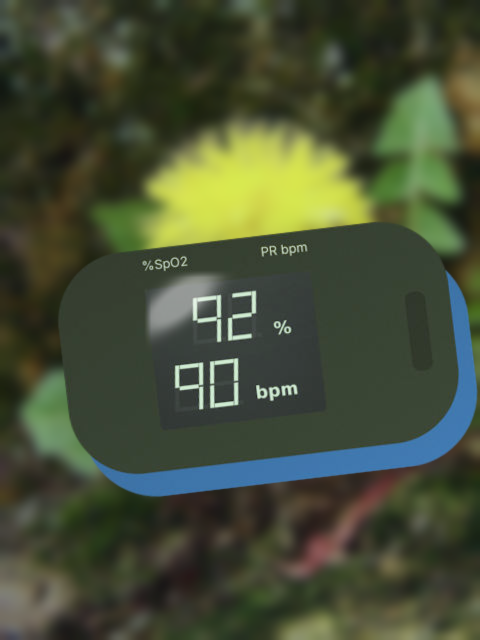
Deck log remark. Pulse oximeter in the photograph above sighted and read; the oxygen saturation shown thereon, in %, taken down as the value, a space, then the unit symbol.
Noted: 92 %
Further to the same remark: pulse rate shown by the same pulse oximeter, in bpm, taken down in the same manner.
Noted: 90 bpm
